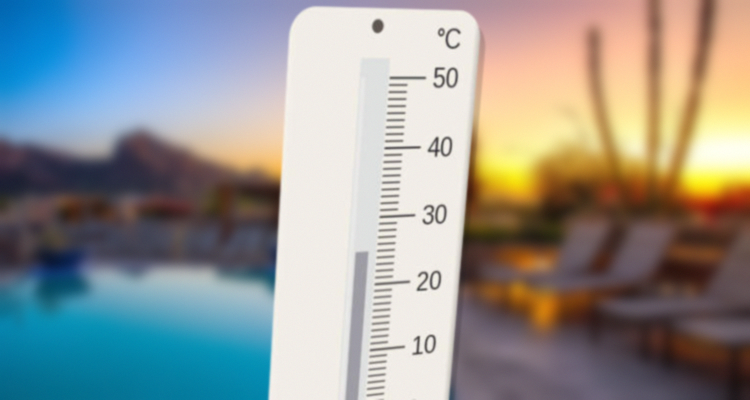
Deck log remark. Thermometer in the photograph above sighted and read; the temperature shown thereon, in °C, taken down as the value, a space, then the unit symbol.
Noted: 25 °C
